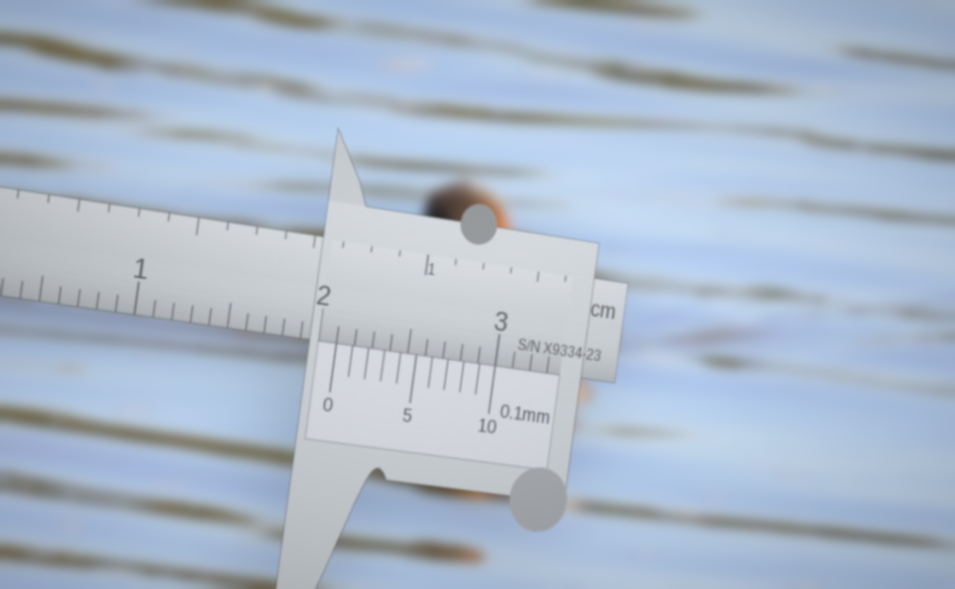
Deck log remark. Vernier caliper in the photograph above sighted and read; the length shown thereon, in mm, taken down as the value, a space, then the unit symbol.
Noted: 21.0 mm
